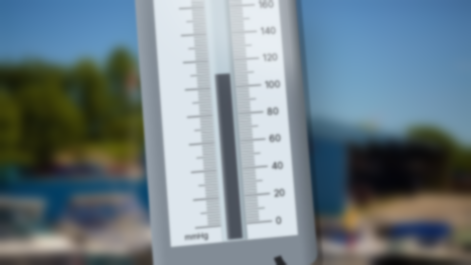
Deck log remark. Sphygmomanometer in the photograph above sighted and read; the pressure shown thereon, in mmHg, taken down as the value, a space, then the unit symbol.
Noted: 110 mmHg
